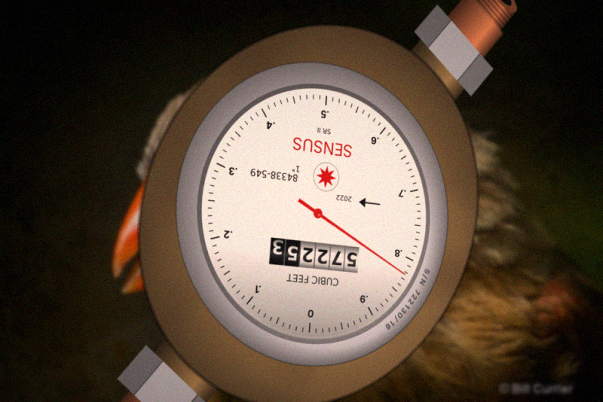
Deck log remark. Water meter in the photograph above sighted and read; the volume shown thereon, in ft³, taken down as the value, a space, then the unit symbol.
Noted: 572252.82 ft³
